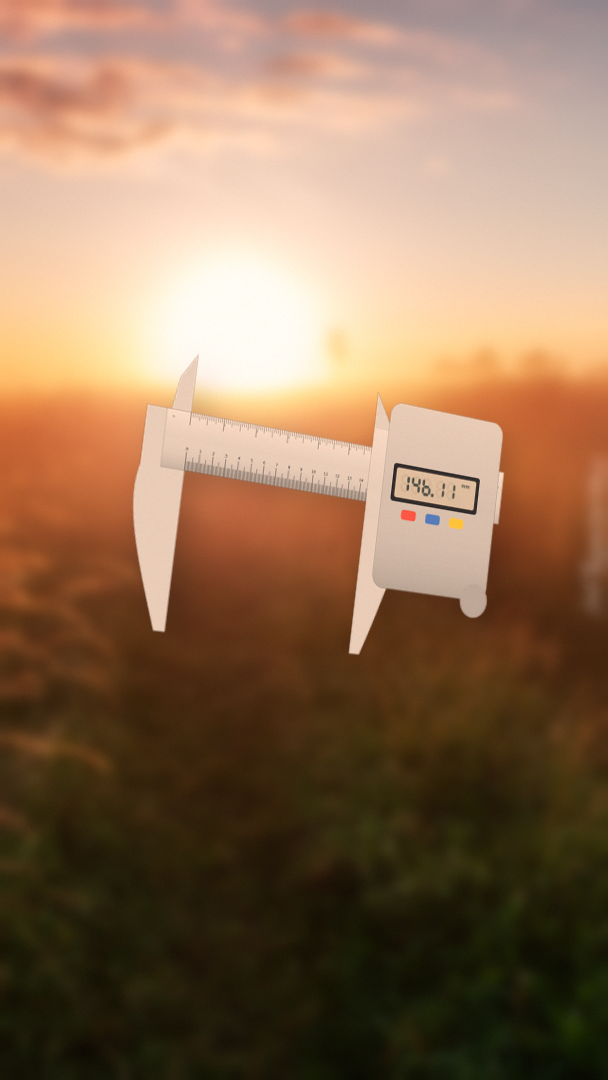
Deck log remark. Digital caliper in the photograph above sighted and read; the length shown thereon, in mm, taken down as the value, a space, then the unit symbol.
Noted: 146.11 mm
